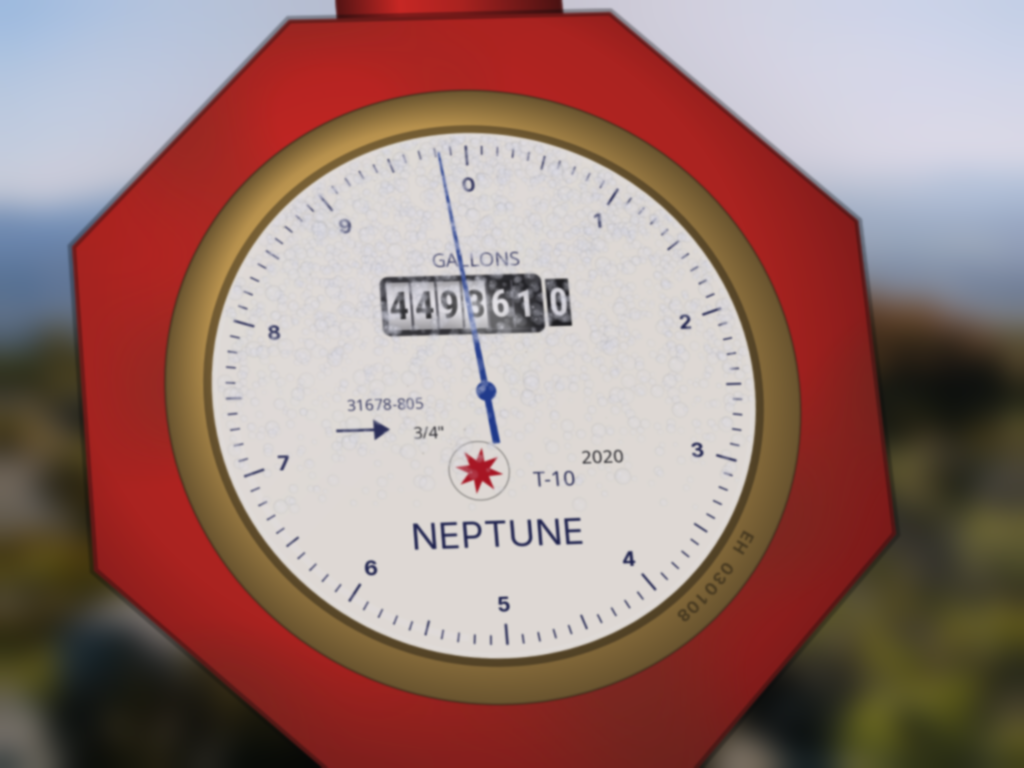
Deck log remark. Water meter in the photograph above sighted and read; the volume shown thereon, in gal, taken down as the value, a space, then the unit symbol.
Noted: 4493609.8 gal
